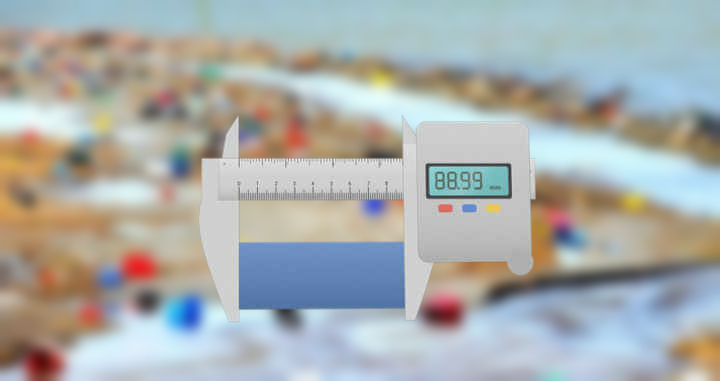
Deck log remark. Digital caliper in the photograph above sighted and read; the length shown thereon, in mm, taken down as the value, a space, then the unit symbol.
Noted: 88.99 mm
